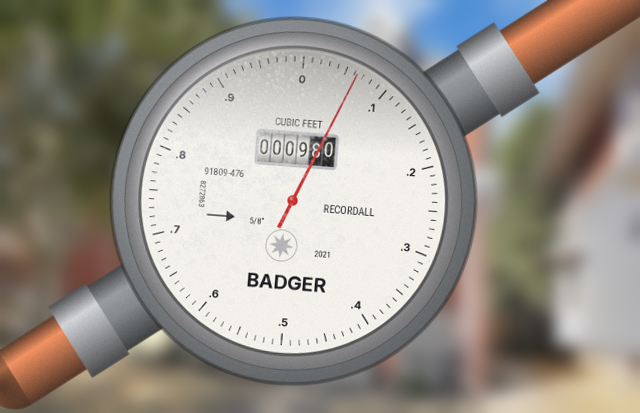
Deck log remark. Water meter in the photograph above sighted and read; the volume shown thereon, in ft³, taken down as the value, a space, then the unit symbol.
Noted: 980.06 ft³
